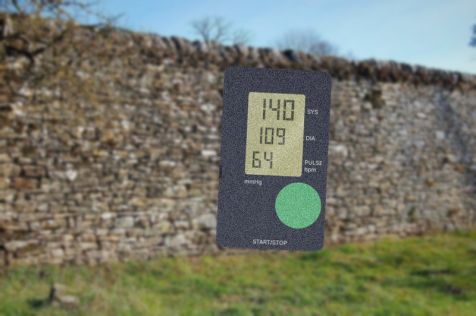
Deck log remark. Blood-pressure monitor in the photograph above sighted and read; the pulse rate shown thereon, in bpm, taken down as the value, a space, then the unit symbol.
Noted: 64 bpm
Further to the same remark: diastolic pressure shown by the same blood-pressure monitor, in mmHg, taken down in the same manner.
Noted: 109 mmHg
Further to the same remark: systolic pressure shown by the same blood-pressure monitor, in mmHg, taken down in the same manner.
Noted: 140 mmHg
